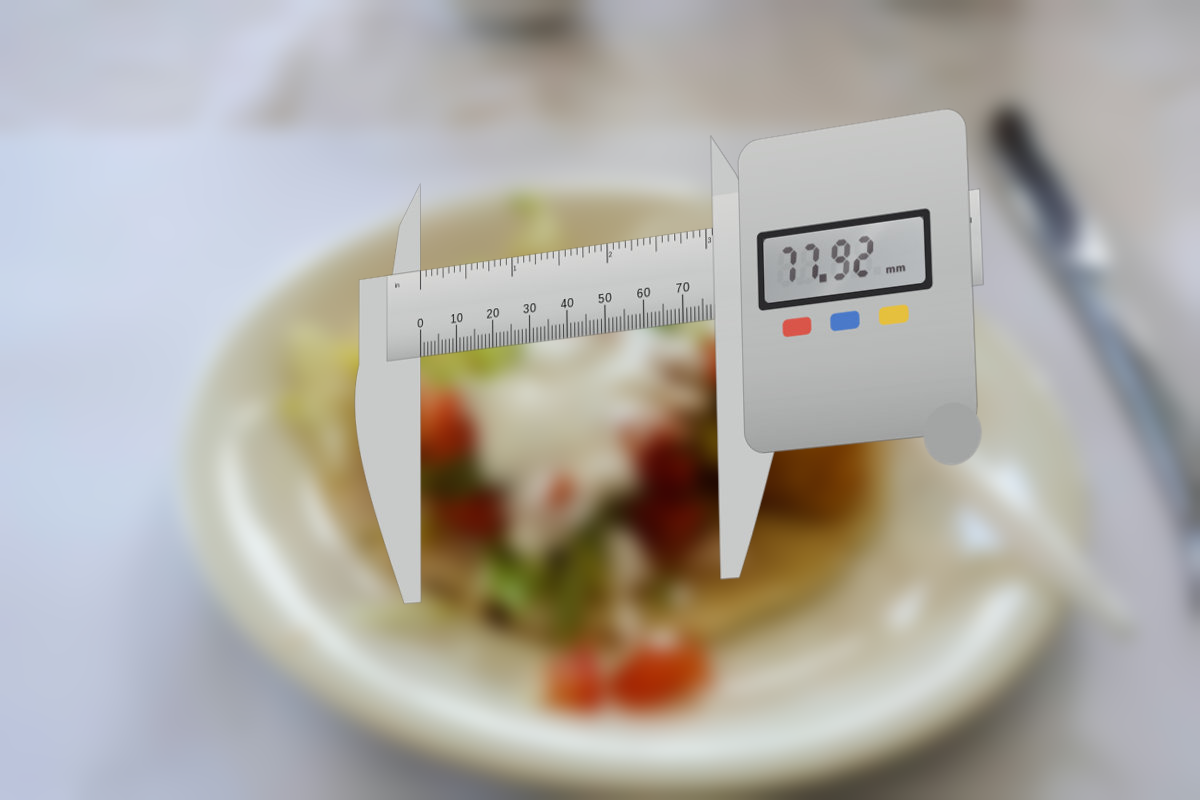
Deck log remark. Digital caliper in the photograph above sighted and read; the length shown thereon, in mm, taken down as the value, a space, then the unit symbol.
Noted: 77.92 mm
